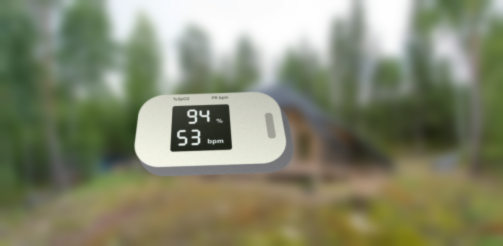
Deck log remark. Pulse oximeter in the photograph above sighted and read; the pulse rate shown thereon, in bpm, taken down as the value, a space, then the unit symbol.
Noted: 53 bpm
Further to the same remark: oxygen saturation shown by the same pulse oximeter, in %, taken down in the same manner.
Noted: 94 %
